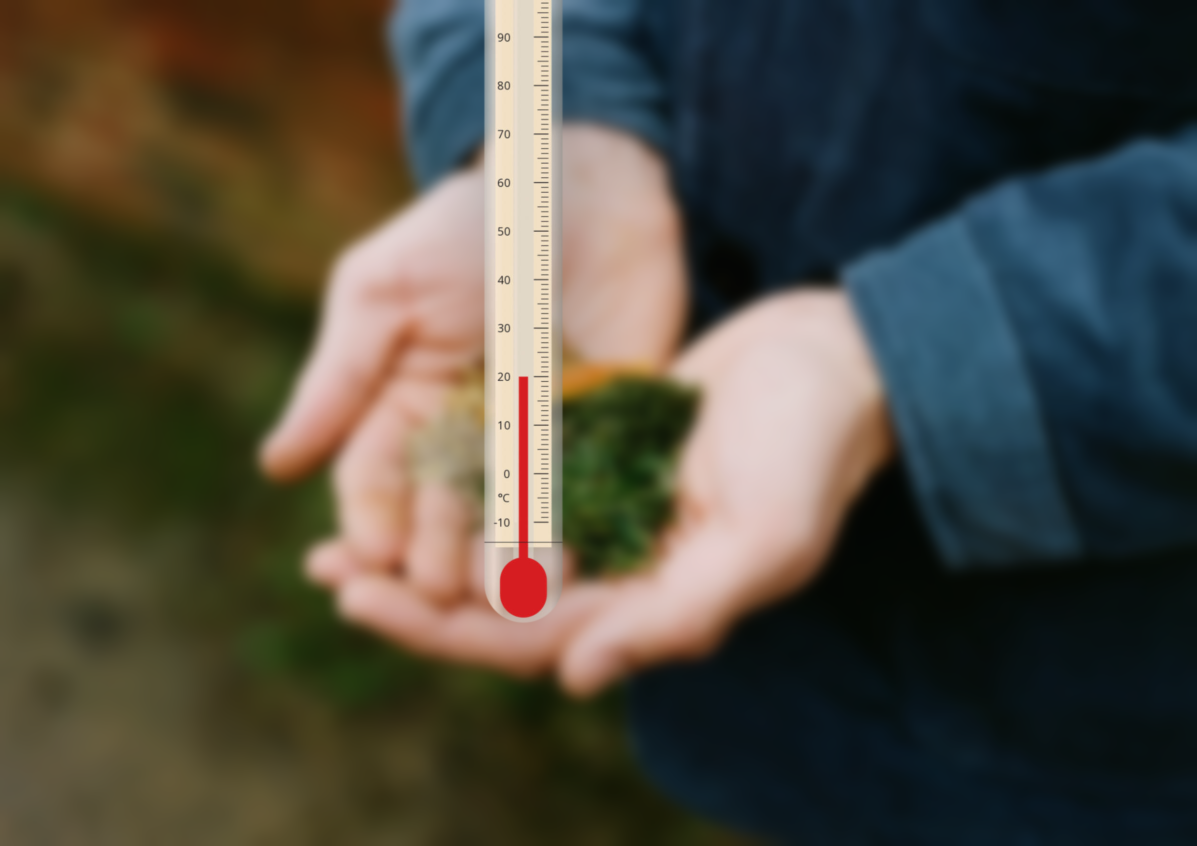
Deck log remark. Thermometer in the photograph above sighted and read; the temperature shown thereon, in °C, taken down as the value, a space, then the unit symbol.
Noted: 20 °C
